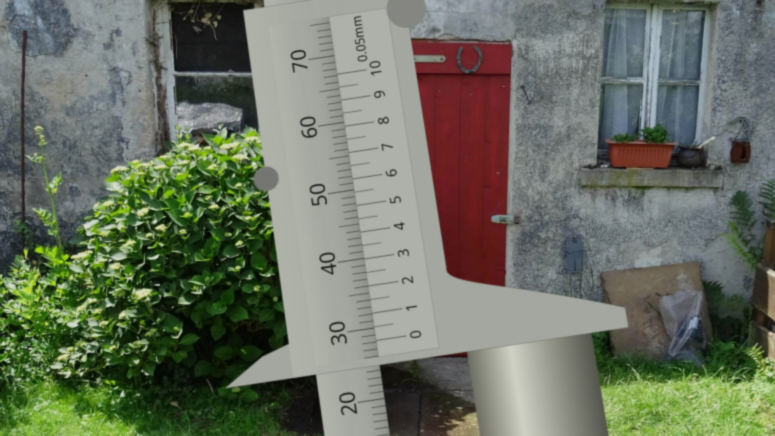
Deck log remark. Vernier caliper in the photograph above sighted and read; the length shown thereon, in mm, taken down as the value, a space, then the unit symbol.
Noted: 28.2 mm
